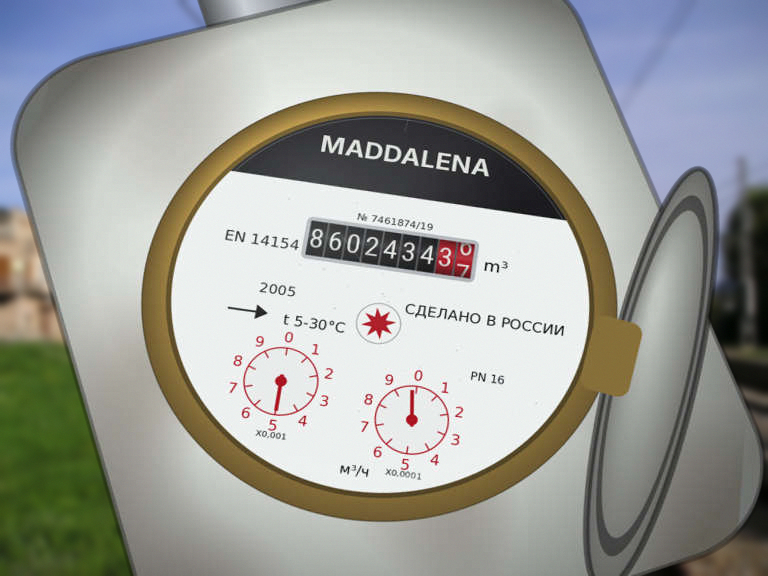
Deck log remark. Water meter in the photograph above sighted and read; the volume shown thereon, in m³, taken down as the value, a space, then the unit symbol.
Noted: 8602434.3649 m³
